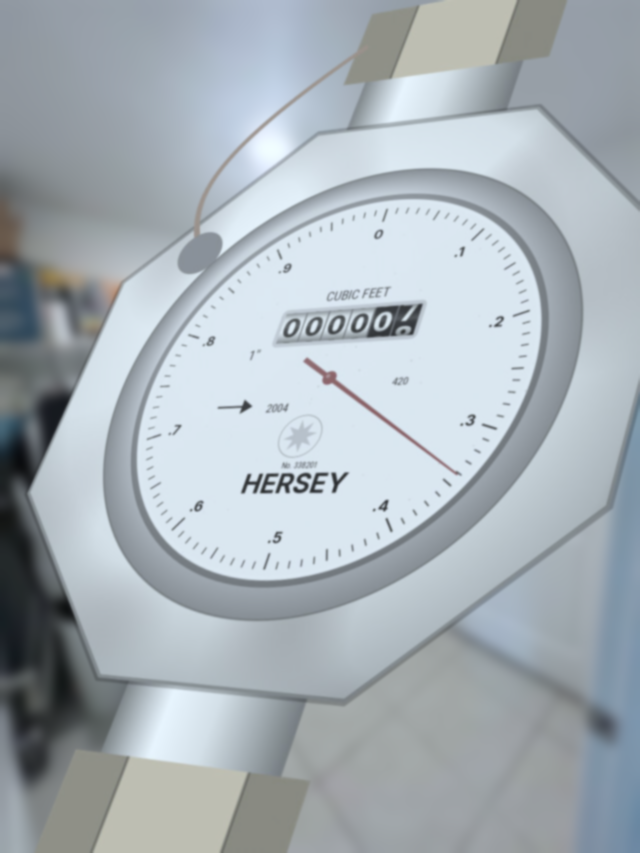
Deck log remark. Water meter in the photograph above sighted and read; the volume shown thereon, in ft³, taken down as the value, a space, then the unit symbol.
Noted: 7.34 ft³
